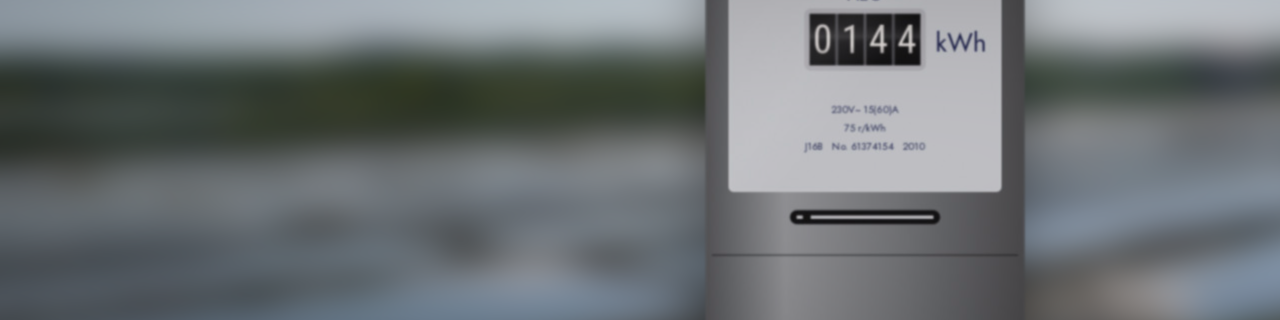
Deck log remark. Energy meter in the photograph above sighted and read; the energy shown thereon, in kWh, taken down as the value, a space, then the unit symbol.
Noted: 144 kWh
